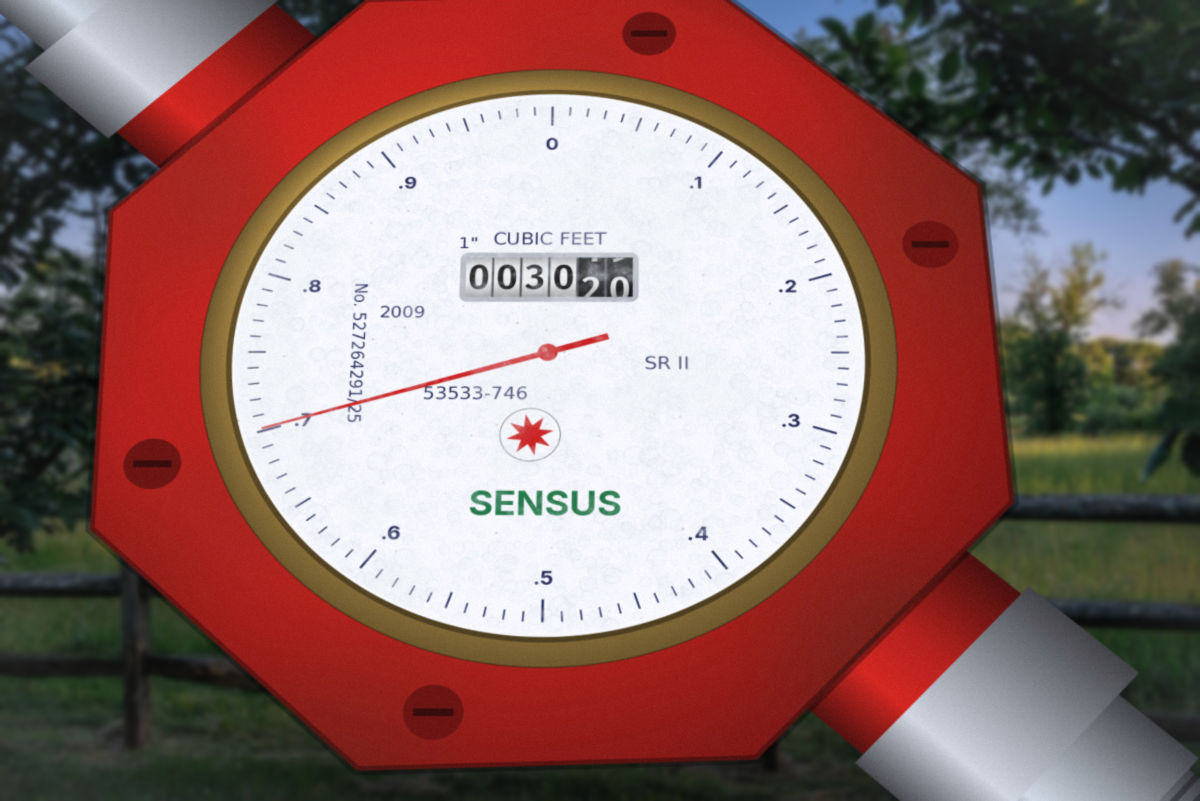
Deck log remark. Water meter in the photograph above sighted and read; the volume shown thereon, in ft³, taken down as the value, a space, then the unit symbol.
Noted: 3019.70 ft³
